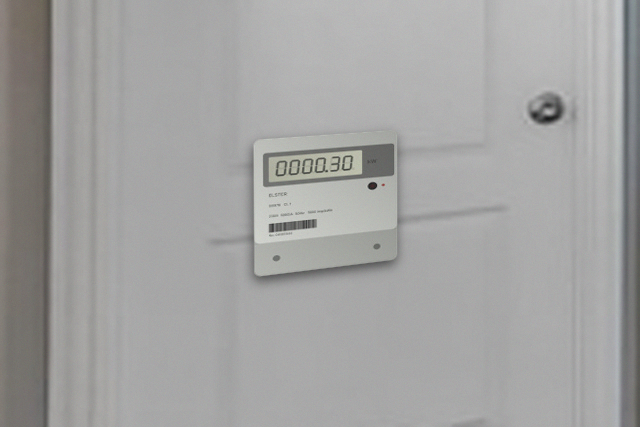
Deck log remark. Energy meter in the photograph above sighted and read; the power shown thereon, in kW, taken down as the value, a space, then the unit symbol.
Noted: 0.30 kW
